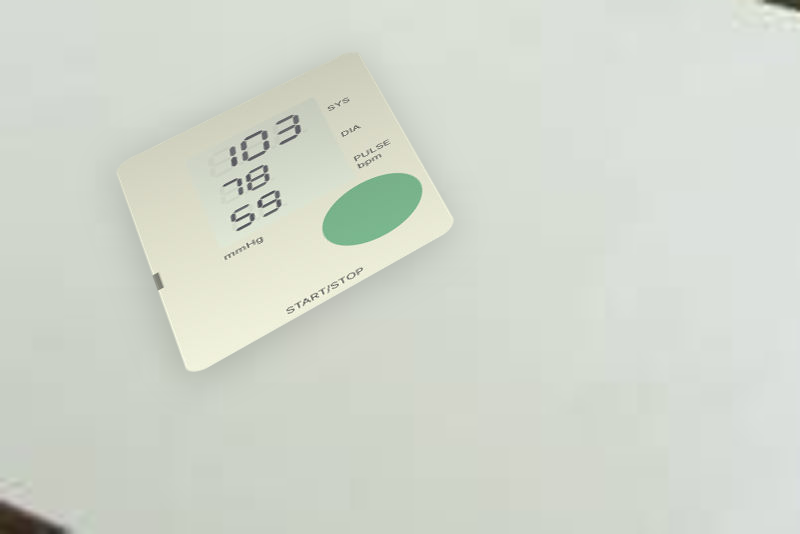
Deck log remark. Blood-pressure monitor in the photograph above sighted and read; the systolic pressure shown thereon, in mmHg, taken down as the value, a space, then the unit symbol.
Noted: 103 mmHg
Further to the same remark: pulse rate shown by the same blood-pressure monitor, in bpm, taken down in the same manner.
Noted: 59 bpm
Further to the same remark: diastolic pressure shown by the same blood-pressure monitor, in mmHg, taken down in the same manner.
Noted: 78 mmHg
